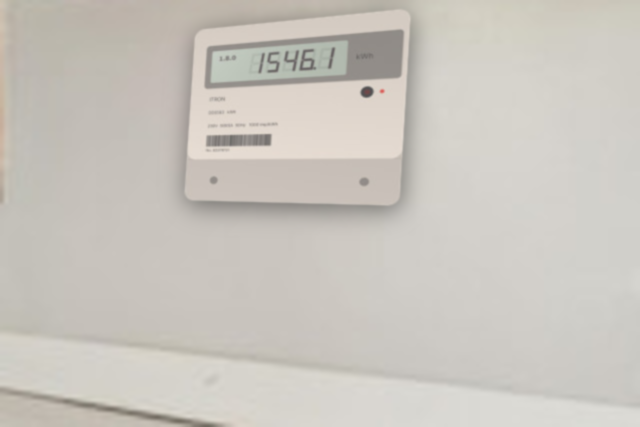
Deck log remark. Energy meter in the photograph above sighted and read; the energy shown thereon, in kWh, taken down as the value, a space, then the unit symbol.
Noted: 1546.1 kWh
